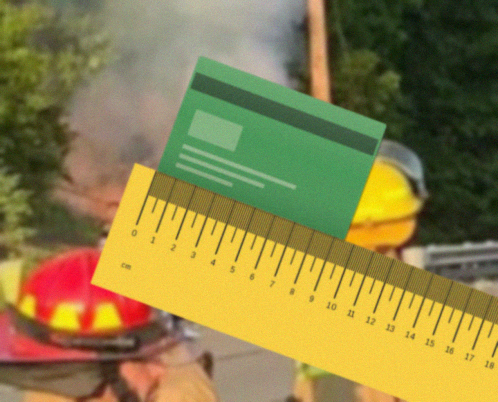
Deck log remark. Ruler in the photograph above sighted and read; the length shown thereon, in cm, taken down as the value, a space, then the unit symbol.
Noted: 9.5 cm
